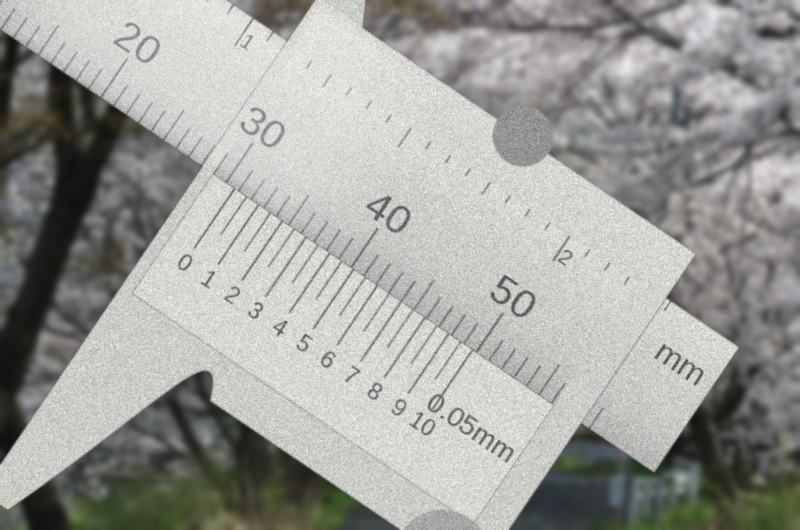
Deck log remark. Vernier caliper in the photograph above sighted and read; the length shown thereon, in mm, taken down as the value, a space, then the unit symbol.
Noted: 30.7 mm
